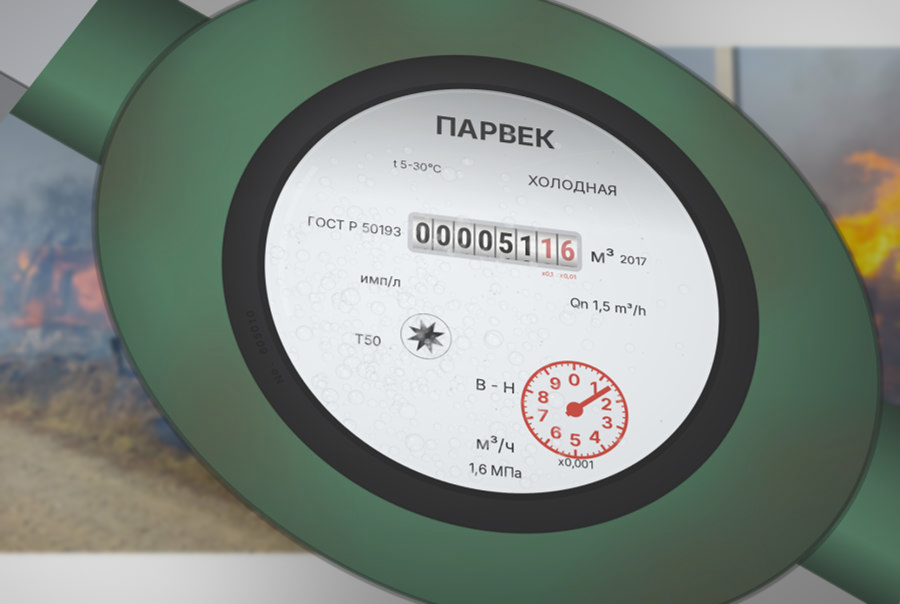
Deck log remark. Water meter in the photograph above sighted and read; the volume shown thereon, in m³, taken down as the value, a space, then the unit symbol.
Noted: 51.161 m³
